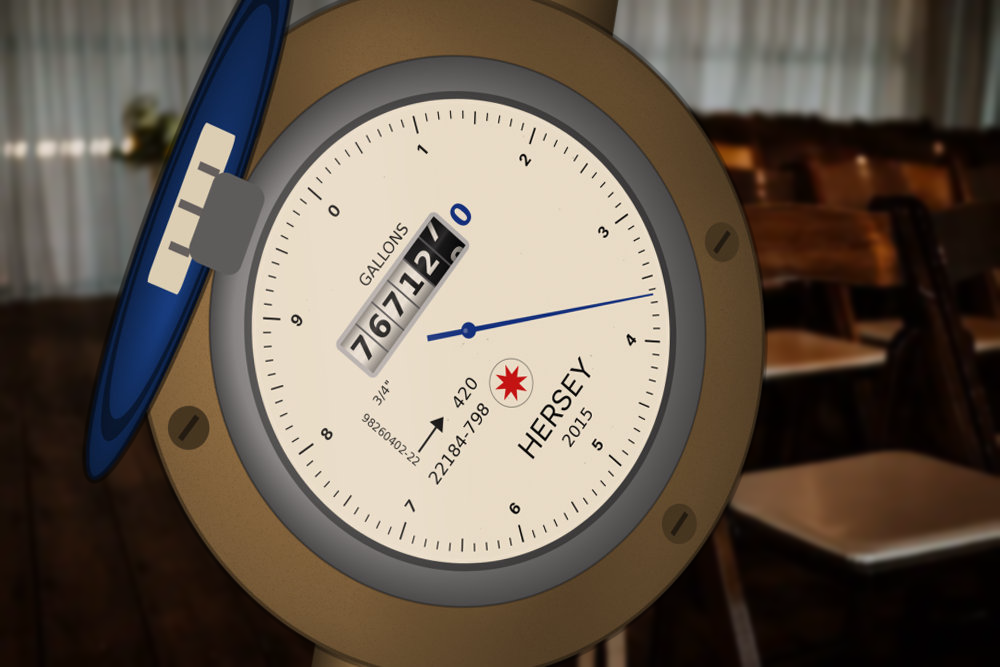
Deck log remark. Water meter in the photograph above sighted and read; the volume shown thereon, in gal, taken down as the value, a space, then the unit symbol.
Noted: 7671273.6 gal
